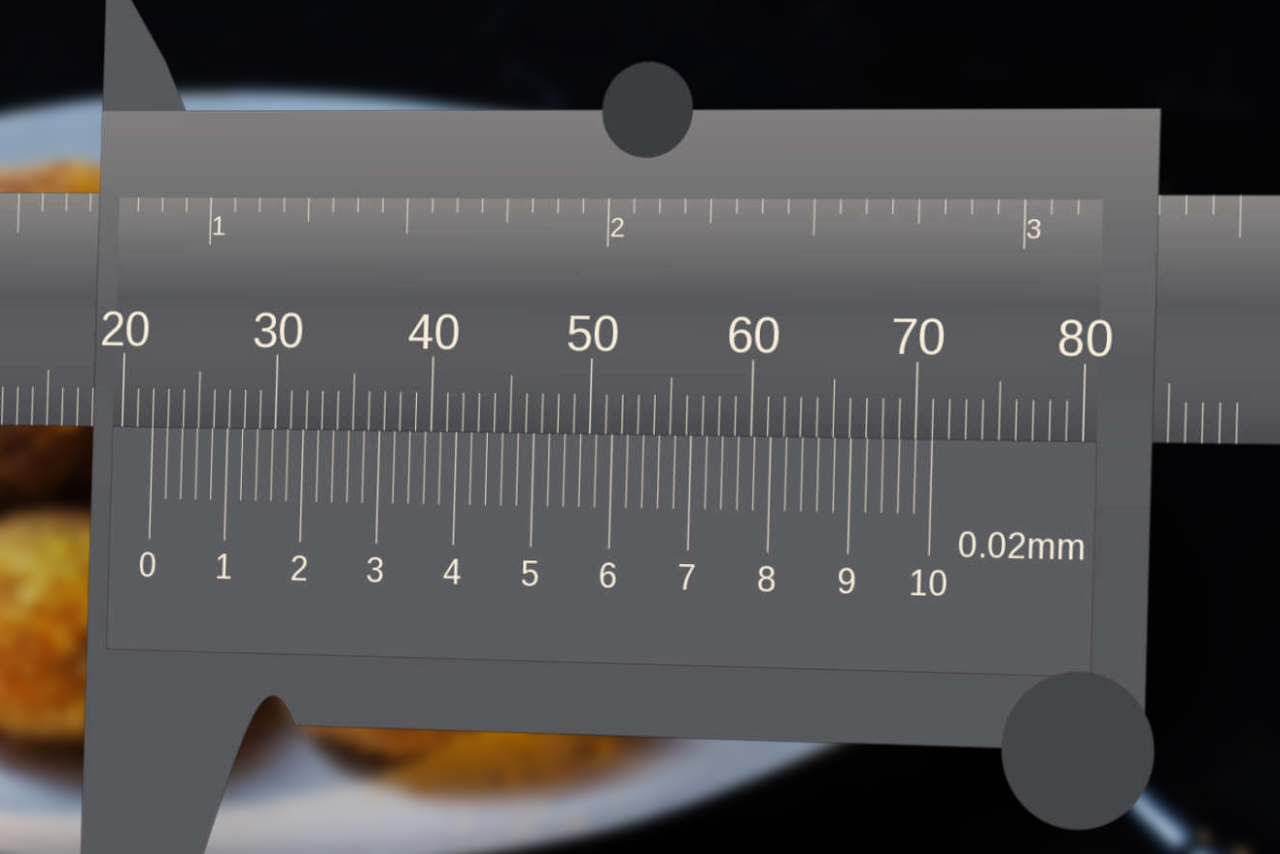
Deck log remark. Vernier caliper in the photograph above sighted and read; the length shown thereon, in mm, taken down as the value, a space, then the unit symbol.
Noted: 22.0 mm
